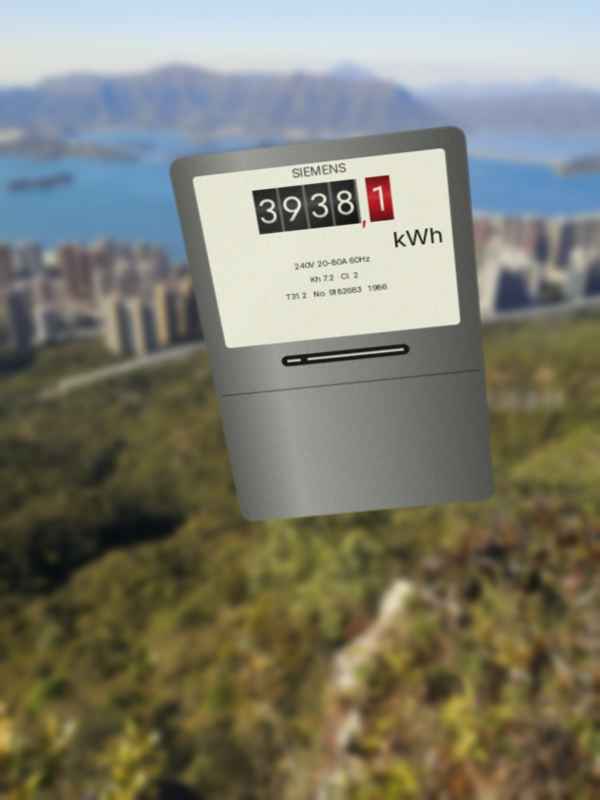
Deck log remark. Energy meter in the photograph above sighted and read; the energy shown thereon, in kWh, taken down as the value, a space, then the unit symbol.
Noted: 3938.1 kWh
